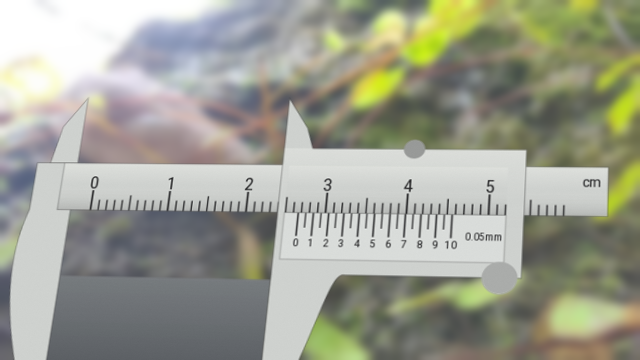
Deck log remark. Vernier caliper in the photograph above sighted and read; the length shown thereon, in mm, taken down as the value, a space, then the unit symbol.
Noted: 26.6 mm
